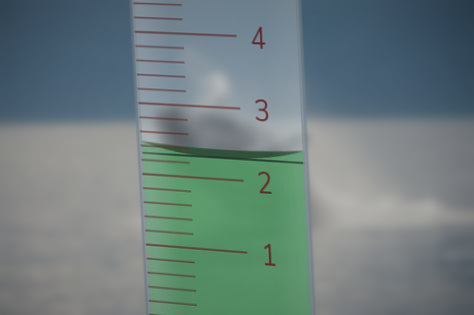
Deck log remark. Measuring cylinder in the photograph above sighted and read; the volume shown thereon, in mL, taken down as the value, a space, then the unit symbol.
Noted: 2.3 mL
